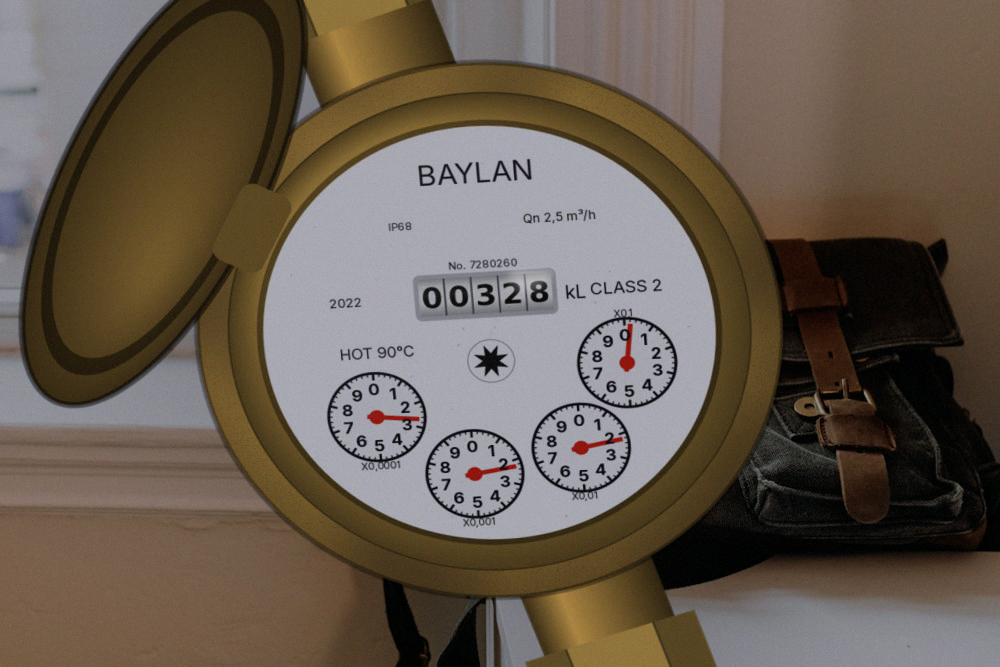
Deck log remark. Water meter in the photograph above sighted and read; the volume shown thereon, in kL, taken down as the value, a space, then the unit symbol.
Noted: 328.0222 kL
